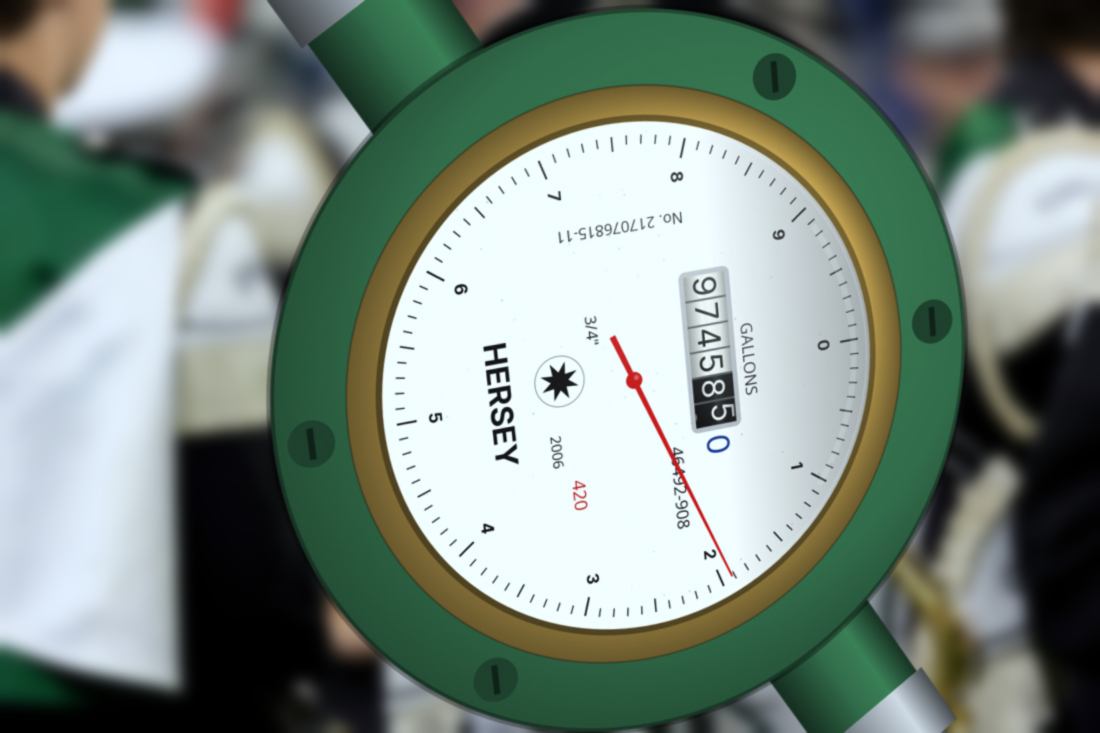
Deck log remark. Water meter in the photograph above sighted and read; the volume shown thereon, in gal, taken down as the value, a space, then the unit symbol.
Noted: 9745851.9 gal
